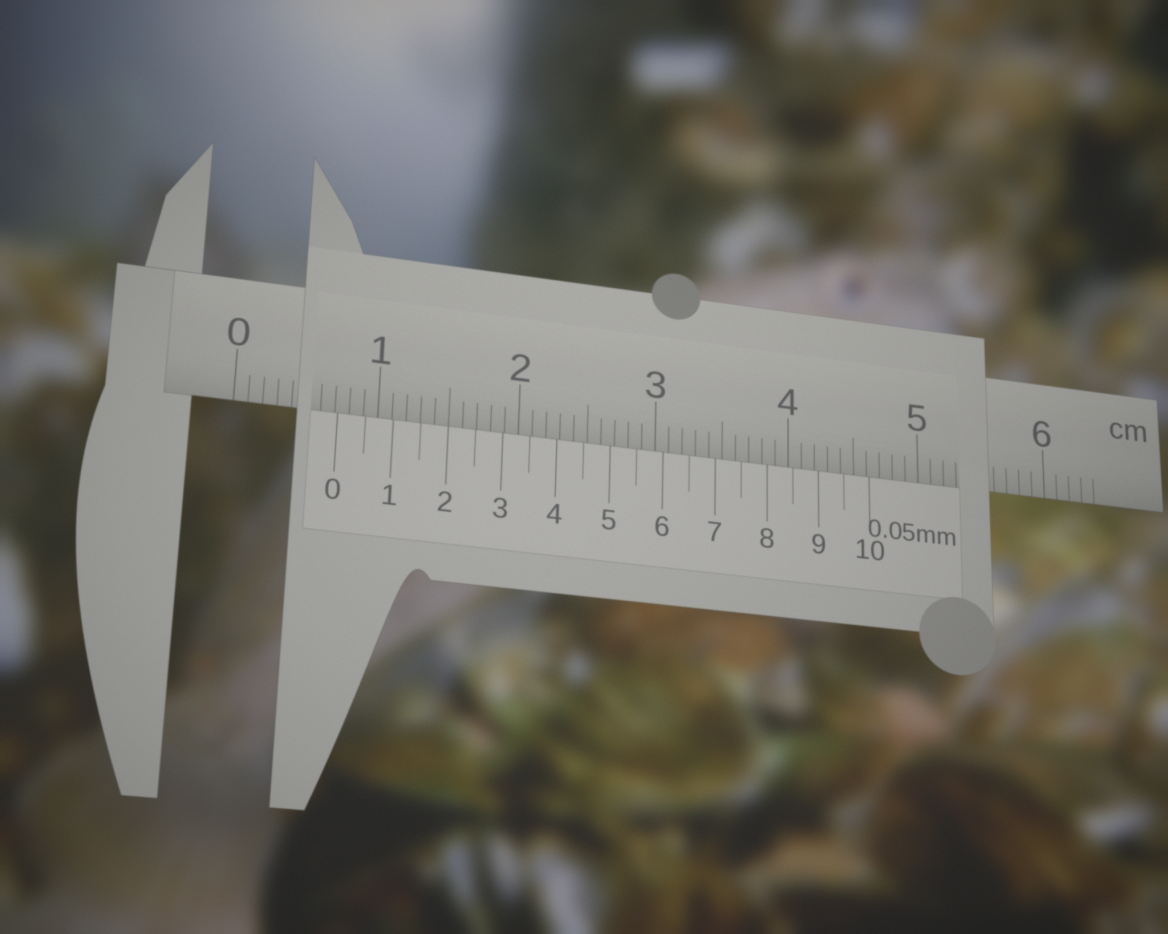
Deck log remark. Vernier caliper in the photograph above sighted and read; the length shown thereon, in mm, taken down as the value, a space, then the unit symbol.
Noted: 7.2 mm
